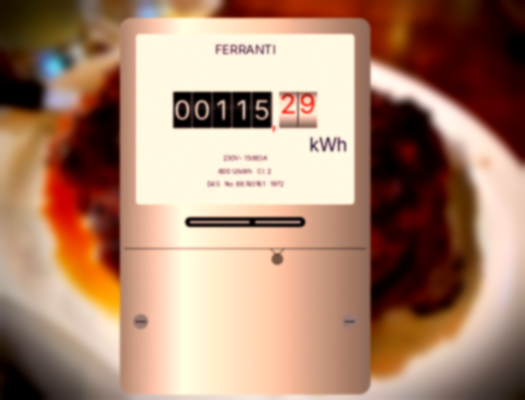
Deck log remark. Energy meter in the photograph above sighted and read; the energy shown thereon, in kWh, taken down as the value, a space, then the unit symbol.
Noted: 115.29 kWh
